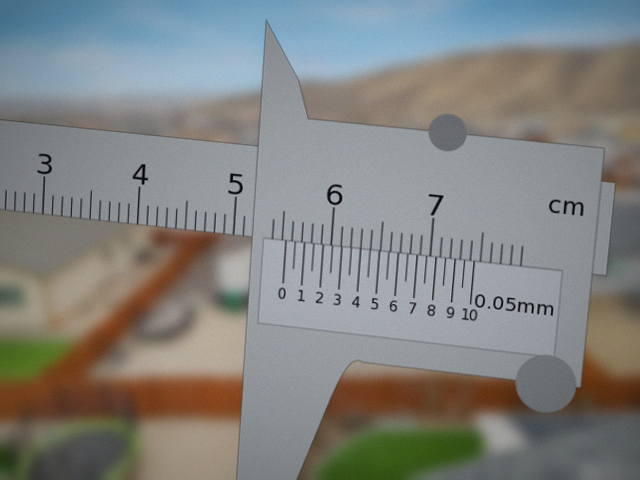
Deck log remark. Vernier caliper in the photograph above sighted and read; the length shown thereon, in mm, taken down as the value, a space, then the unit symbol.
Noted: 55.4 mm
